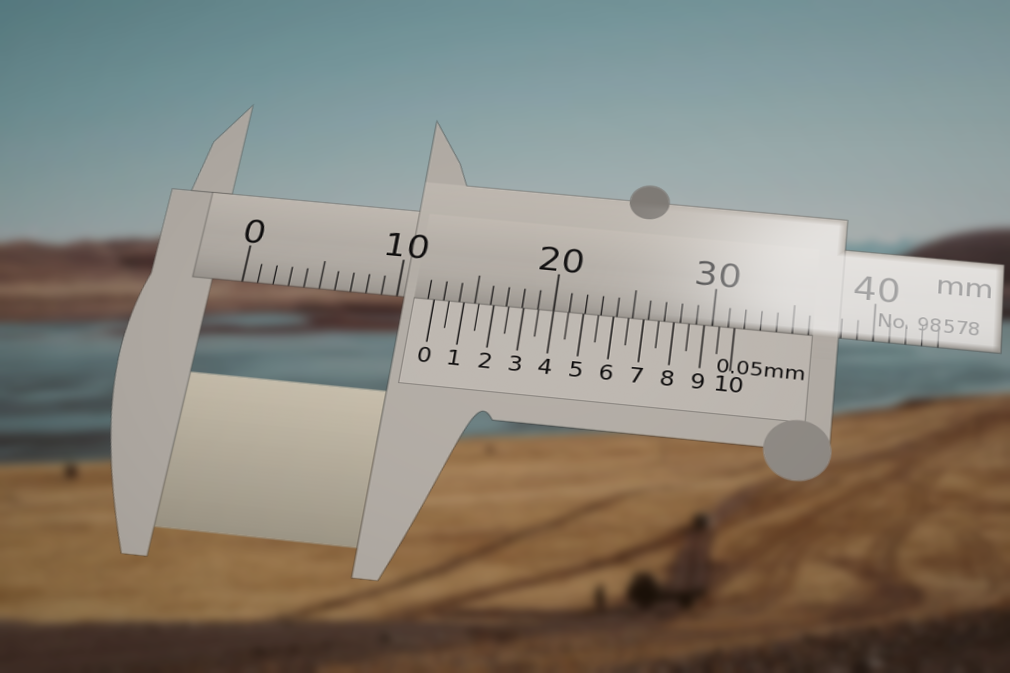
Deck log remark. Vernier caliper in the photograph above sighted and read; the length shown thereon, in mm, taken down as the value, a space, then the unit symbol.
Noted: 12.4 mm
